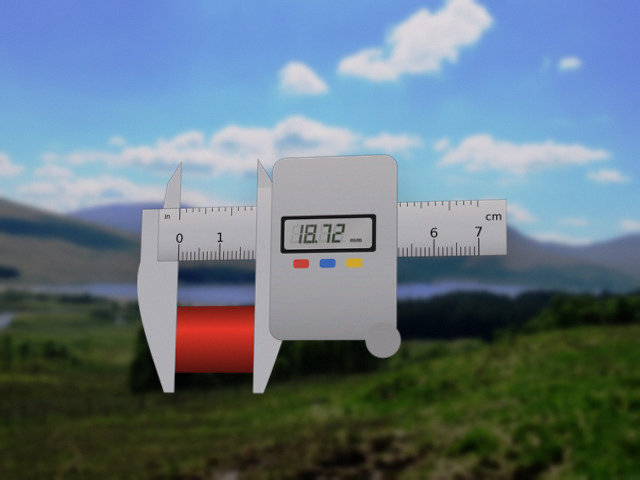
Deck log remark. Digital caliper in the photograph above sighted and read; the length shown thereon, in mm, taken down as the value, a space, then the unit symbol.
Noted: 18.72 mm
